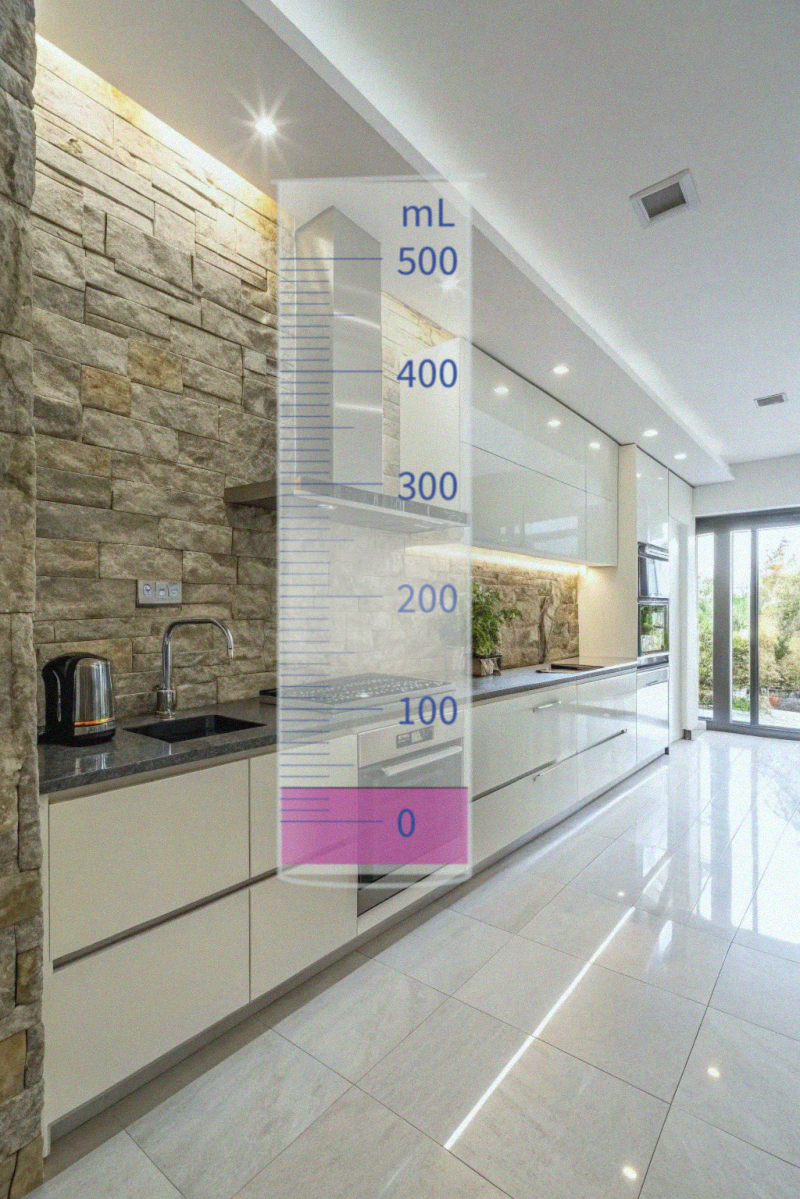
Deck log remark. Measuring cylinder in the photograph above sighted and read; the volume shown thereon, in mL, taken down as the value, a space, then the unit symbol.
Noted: 30 mL
